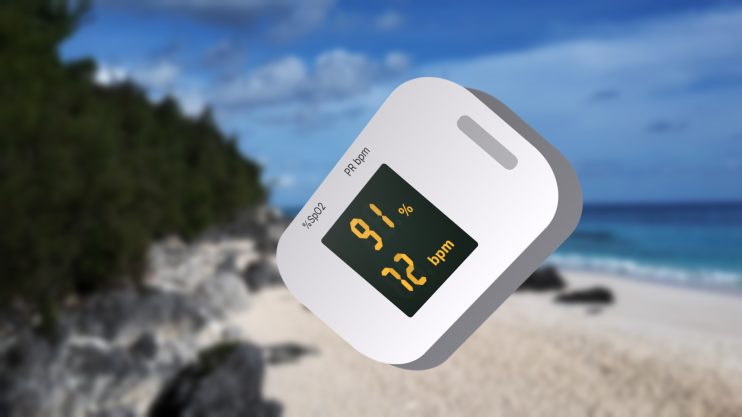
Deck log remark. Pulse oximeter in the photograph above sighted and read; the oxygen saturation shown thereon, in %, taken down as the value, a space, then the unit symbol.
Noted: 91 %
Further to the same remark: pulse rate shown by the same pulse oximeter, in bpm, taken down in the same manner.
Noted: 72 bpm
